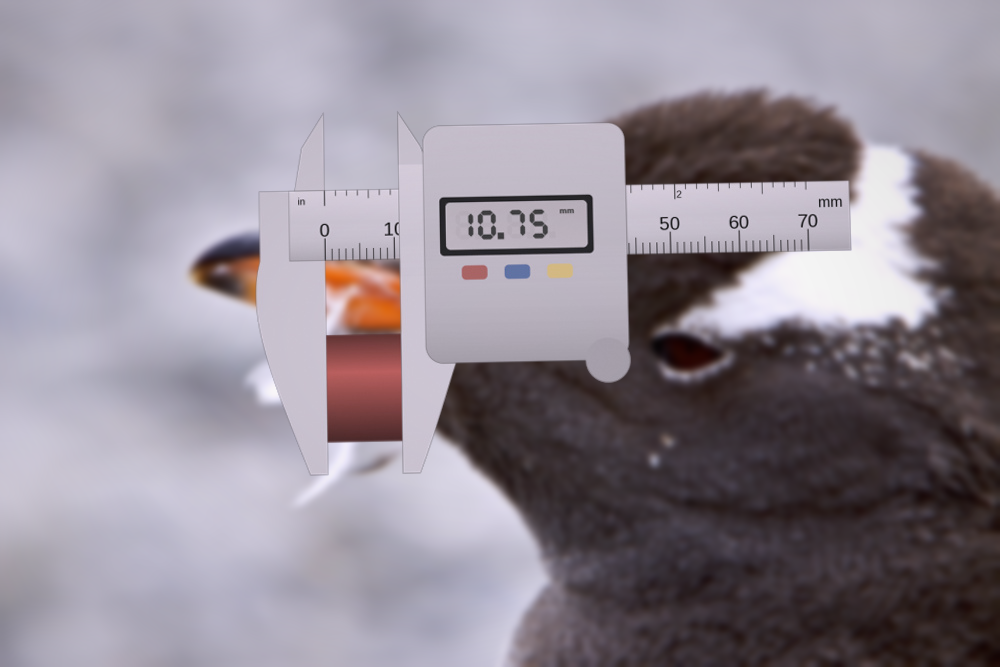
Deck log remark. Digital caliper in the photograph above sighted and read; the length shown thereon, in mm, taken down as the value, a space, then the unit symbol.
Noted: 10.75 mm
